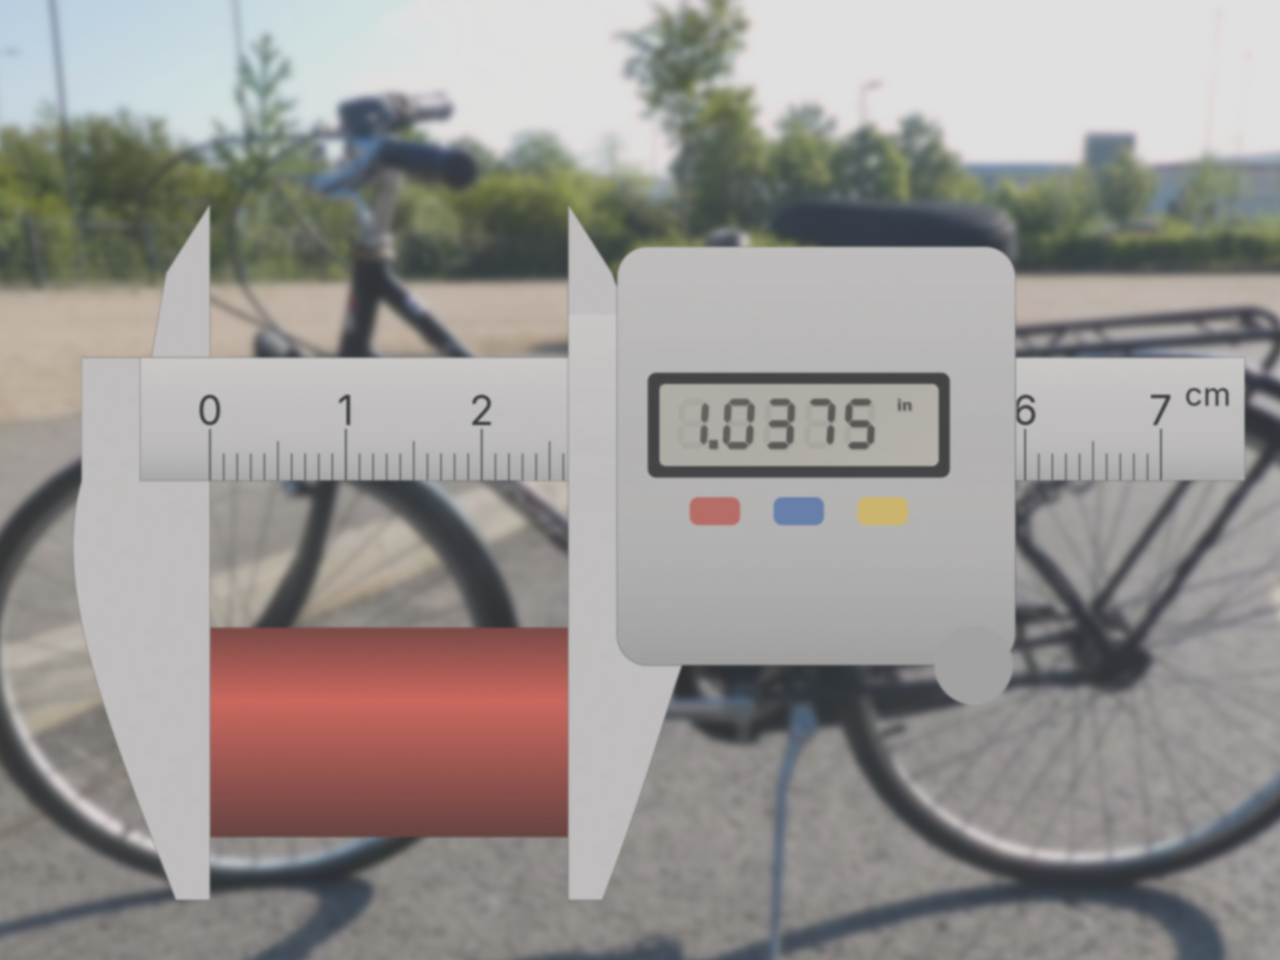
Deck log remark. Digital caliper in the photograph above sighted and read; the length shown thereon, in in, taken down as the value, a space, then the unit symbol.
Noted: 1.0375 in
